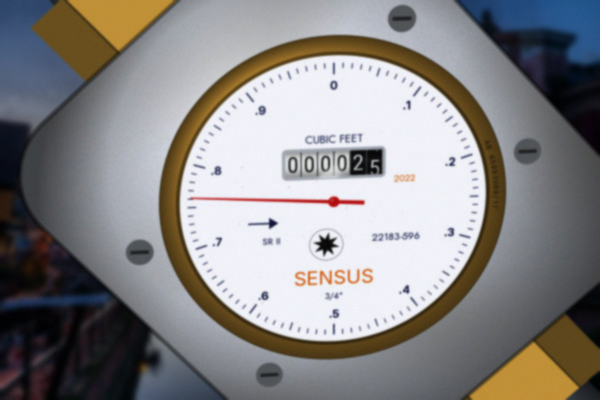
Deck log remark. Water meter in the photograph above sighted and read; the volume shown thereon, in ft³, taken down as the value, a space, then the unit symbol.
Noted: 24.76 ft³
